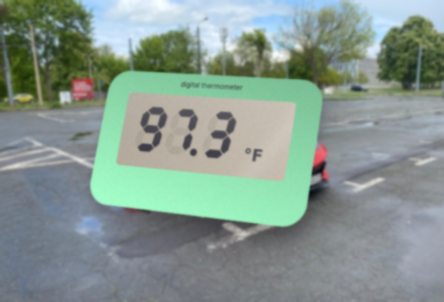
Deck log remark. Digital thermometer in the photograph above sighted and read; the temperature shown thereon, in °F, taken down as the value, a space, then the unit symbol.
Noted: 97.3 °F
